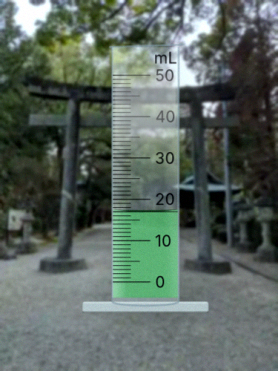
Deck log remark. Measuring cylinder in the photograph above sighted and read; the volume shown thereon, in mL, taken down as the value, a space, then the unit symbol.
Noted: 17 mL
